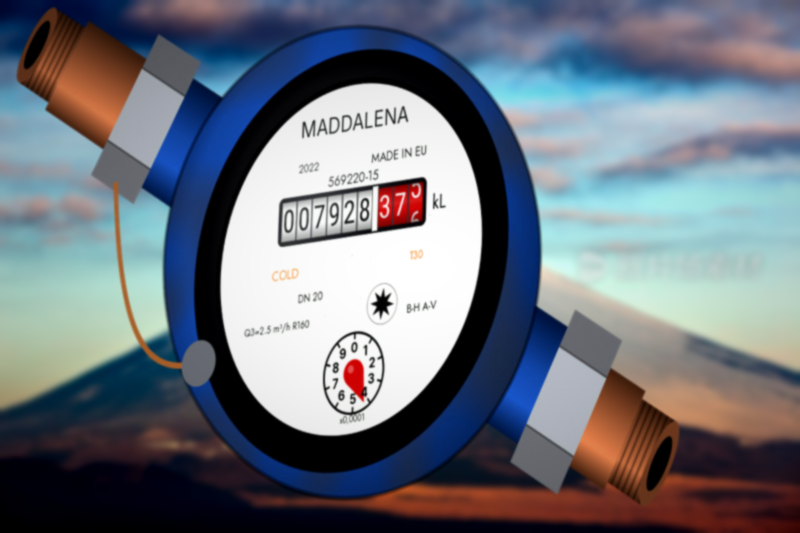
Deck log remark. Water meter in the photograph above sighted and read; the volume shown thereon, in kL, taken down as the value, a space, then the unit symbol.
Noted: 7928.3754 kL
